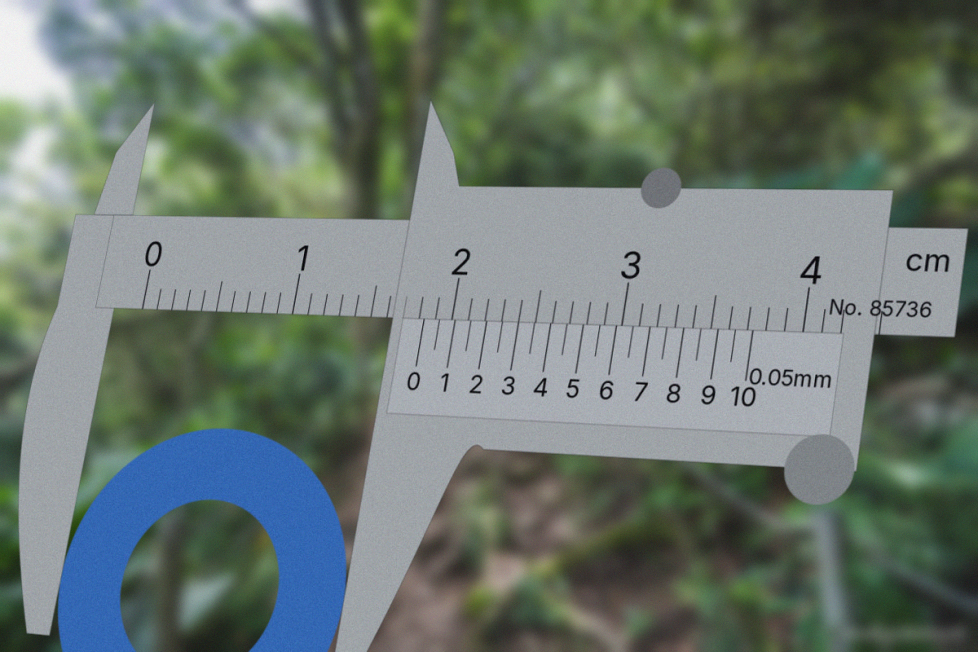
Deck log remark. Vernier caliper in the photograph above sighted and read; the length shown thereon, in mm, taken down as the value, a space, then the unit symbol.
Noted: 18.3 mm
